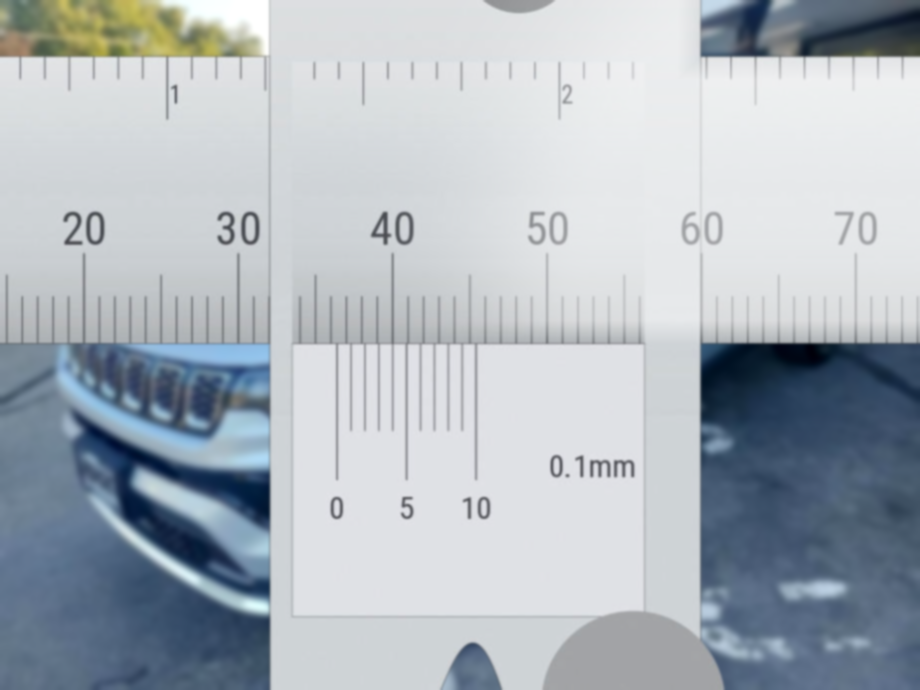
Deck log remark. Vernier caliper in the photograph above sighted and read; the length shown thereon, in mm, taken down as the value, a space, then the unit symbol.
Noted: 36.4 mm
